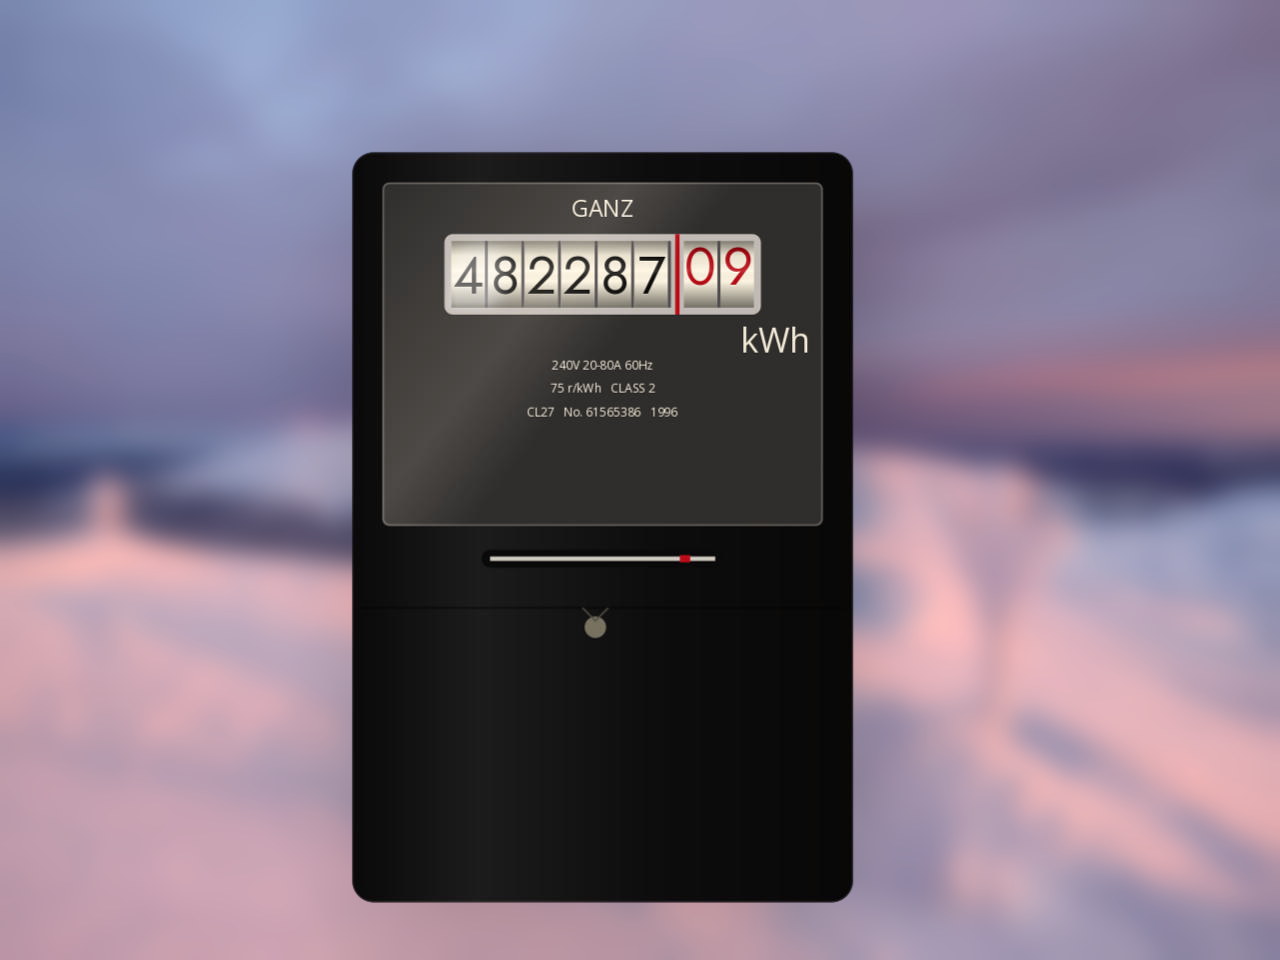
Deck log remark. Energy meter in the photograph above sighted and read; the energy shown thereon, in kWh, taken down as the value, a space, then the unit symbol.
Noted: 482287.09 kWh
